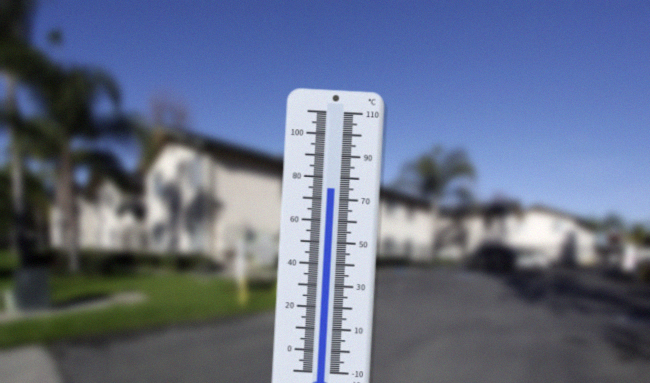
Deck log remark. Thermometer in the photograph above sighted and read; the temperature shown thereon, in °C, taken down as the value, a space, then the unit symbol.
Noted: 75 °C
